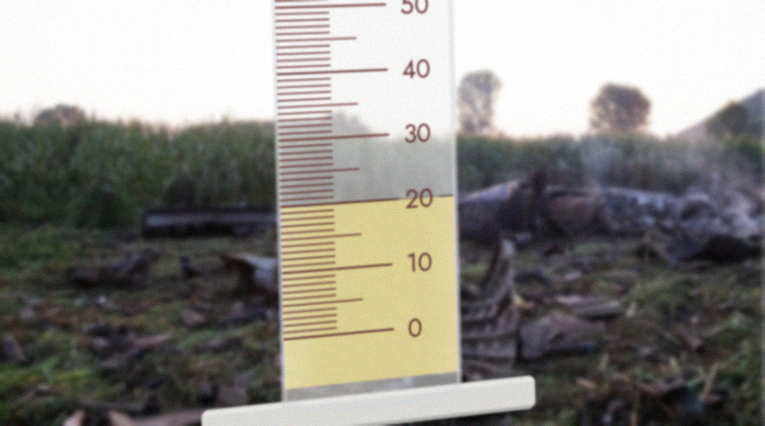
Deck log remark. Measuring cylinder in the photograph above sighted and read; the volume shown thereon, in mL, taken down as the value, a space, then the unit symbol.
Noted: 20 mL
